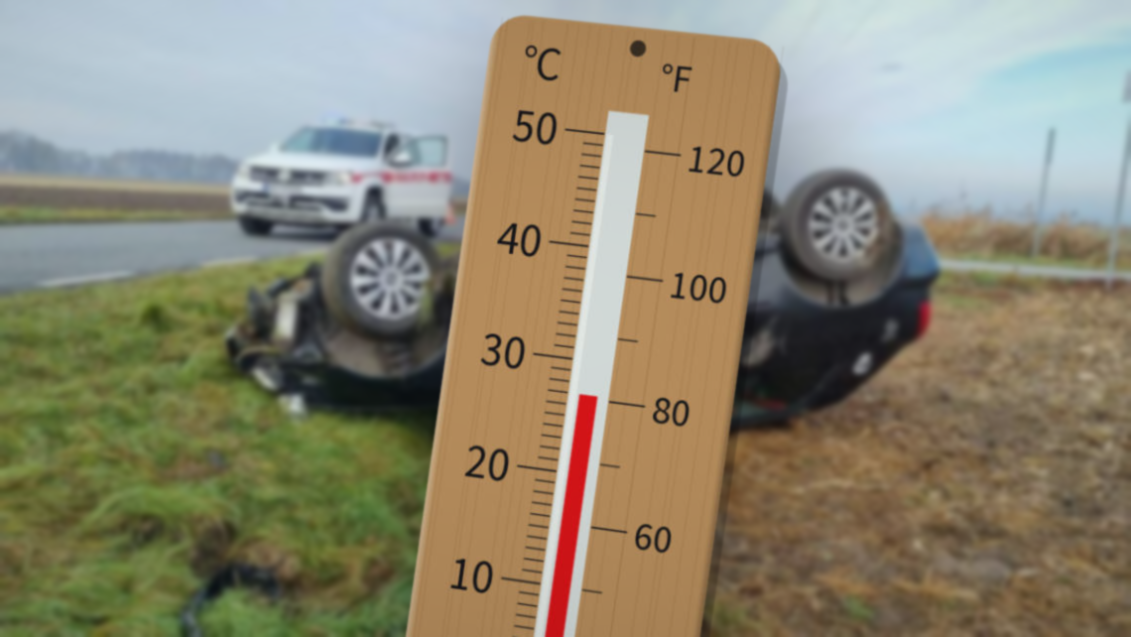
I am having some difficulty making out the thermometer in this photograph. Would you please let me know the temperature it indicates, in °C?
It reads 27 °C
